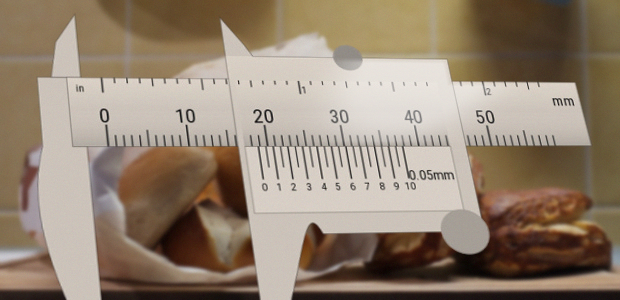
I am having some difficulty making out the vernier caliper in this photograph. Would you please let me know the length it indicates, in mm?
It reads 18.8 mm
